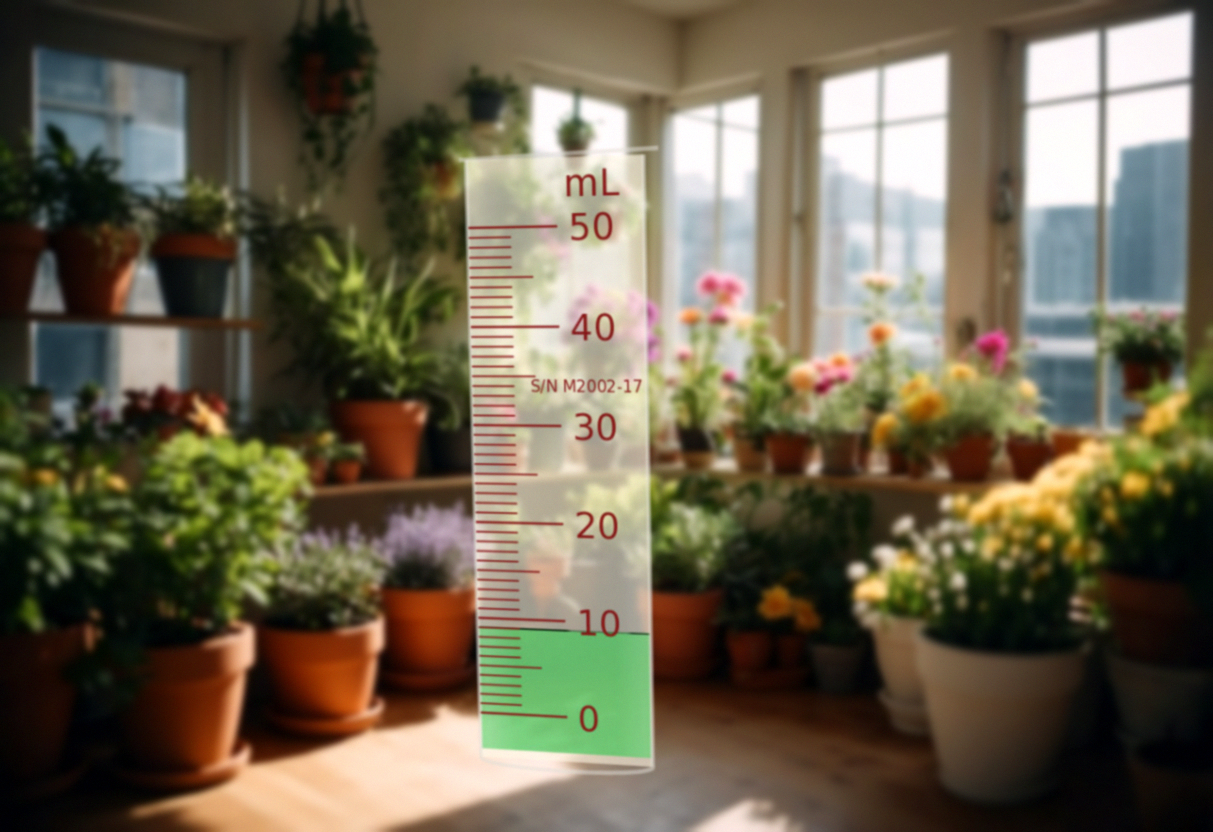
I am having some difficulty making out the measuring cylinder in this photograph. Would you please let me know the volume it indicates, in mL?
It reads 9 mL
